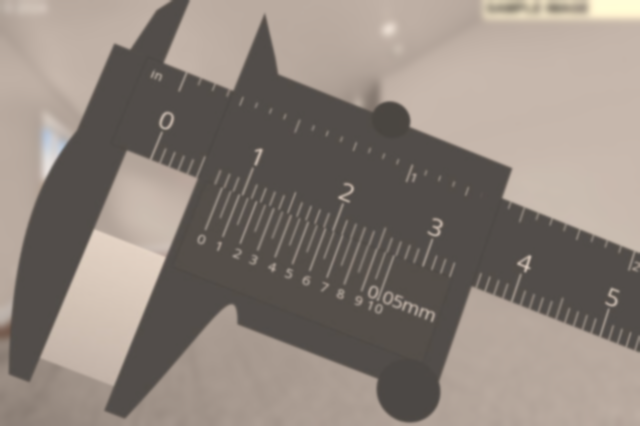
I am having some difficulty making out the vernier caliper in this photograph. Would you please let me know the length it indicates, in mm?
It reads 7.8 mm
